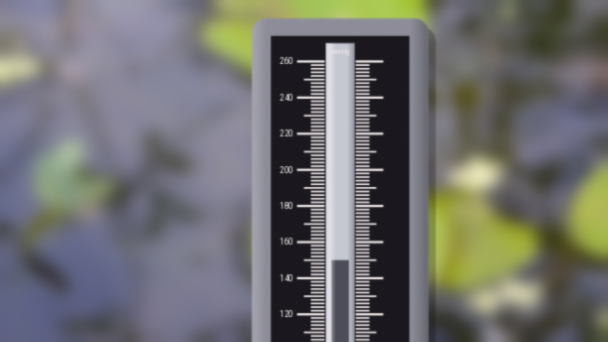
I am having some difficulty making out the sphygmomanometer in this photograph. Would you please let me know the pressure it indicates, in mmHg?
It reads 150 mmHg
